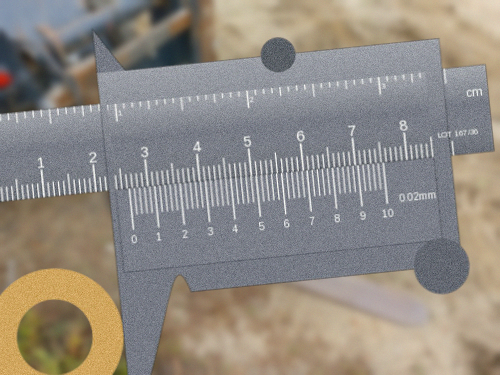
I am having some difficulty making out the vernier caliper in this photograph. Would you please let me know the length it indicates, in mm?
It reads 26.4 mm
